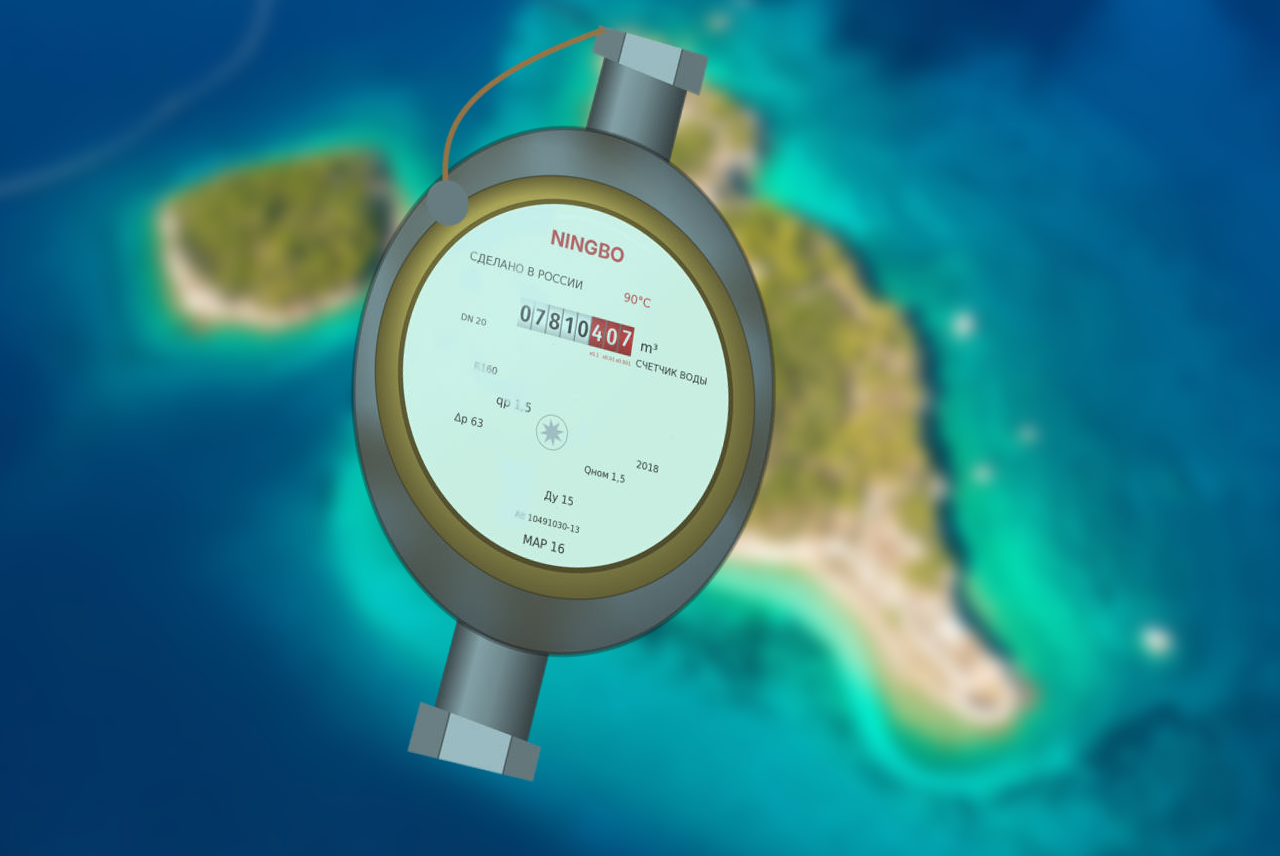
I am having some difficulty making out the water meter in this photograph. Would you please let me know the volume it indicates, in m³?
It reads 7810.407 m³
